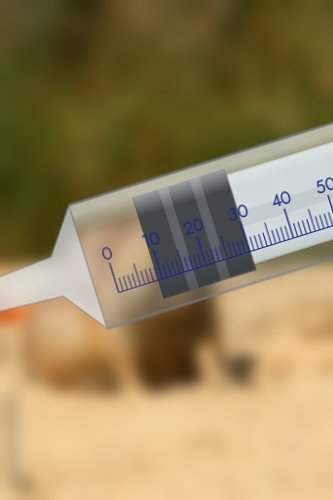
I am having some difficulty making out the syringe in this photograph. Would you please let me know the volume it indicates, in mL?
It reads 9 mL
